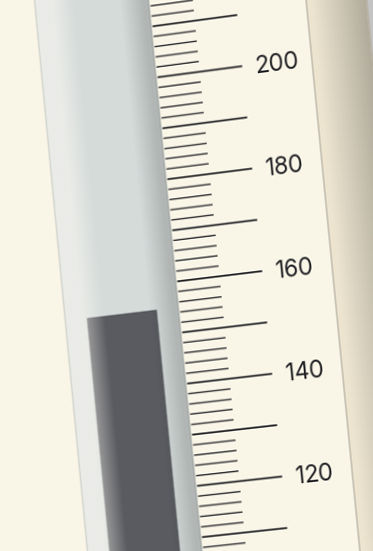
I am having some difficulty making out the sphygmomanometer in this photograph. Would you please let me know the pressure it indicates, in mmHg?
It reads 155 mmHg
